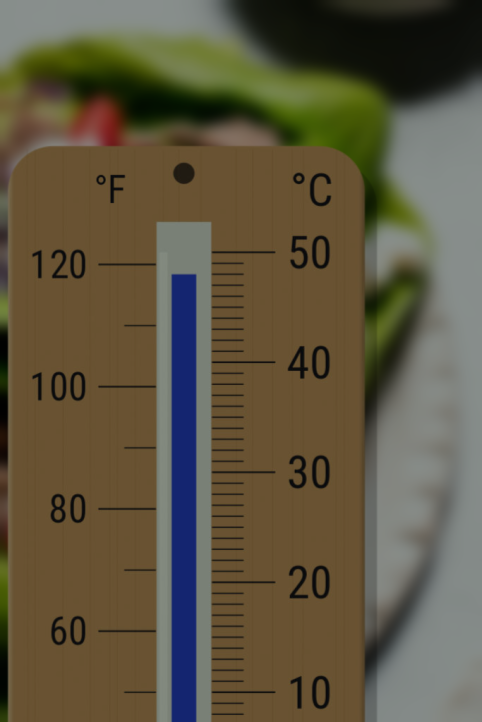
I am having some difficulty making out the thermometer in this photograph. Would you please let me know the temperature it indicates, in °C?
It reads 48 °C
